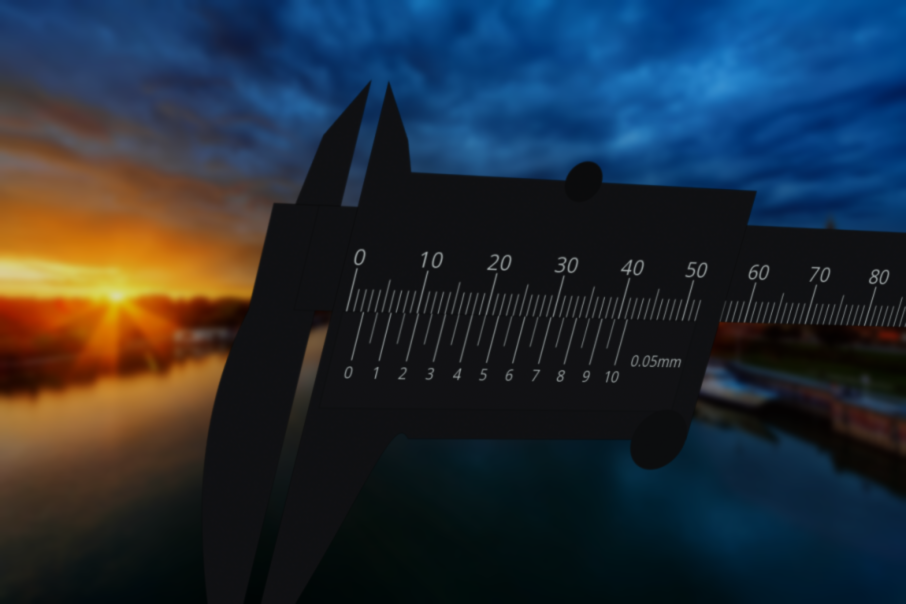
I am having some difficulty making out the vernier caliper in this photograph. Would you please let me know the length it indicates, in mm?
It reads 2.4 mm
